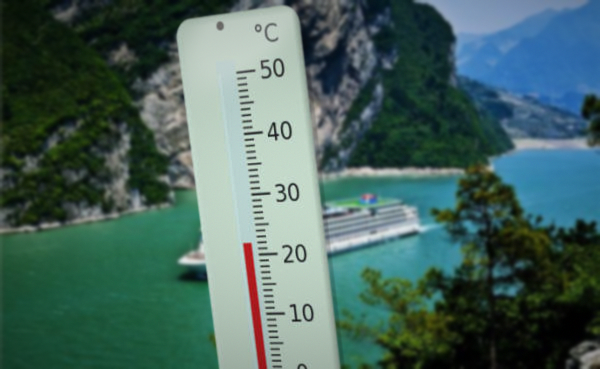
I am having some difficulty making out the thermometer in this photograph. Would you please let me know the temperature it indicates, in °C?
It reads 22 °C
